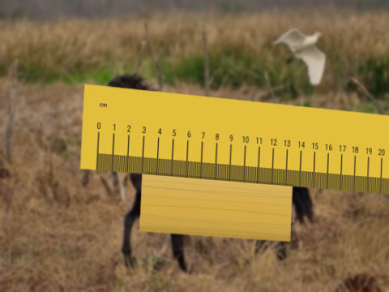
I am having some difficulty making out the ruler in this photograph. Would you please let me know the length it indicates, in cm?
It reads 10.5 cm
